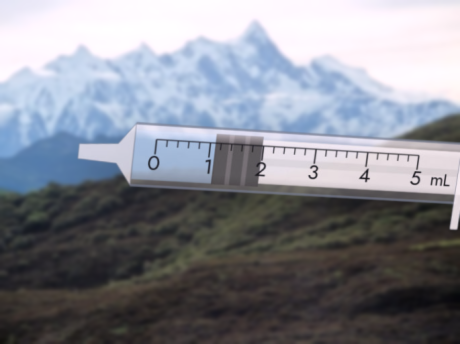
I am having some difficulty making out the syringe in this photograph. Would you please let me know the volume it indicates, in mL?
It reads 1.1 mL
